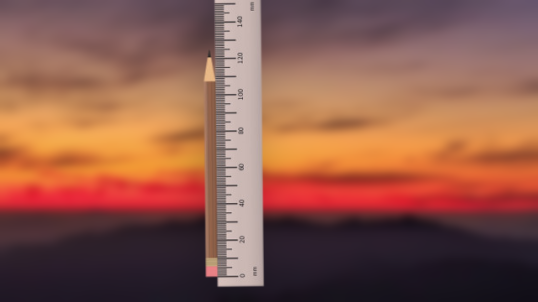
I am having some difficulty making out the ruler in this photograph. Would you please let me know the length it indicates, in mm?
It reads 125 mm
